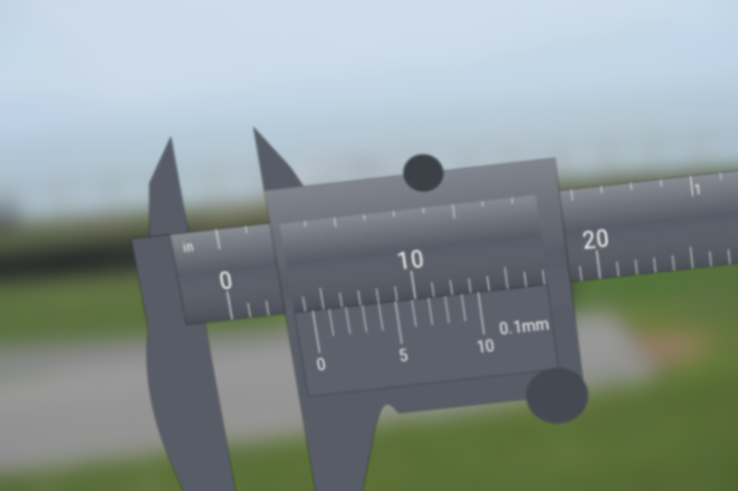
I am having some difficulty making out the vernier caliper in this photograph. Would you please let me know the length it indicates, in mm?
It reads 4.4 mm
